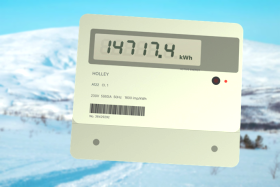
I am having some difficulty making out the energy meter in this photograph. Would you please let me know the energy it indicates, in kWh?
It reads 14717.4 kWh
